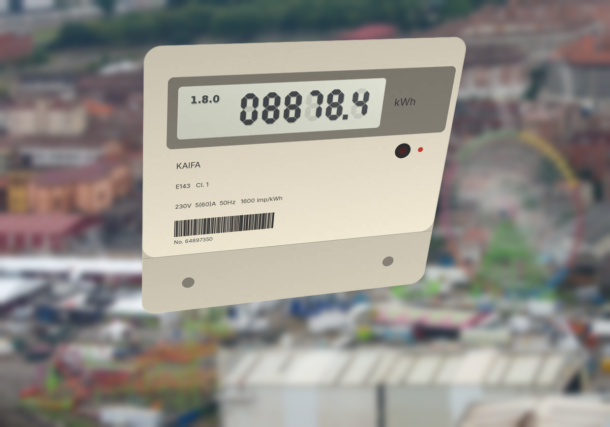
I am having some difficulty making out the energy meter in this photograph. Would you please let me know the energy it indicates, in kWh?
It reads 8878.4 kWh
